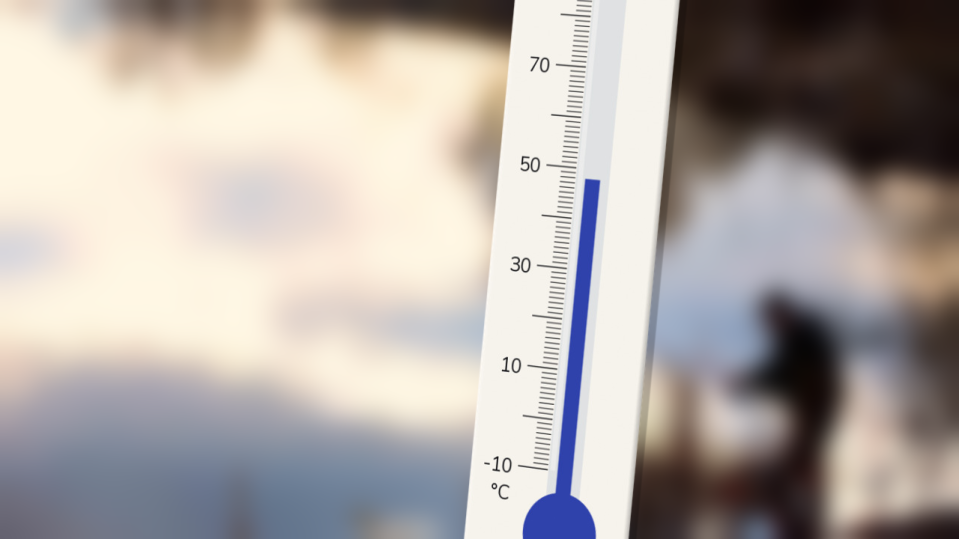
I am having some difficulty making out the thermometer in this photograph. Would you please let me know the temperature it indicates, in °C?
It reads 48 °C
